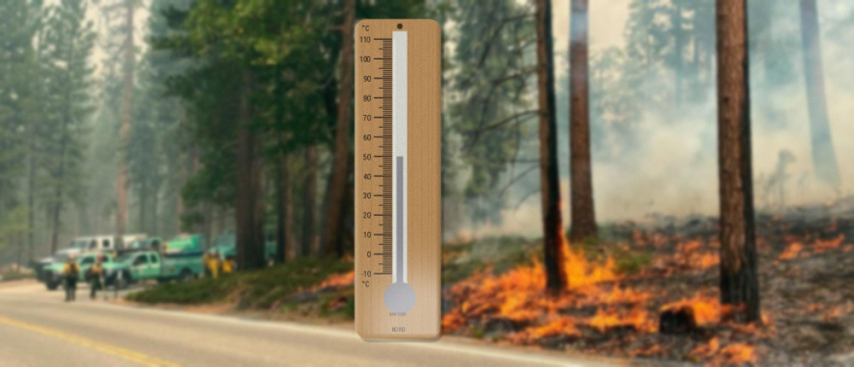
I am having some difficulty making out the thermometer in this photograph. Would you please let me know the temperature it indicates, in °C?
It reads 50 °C
